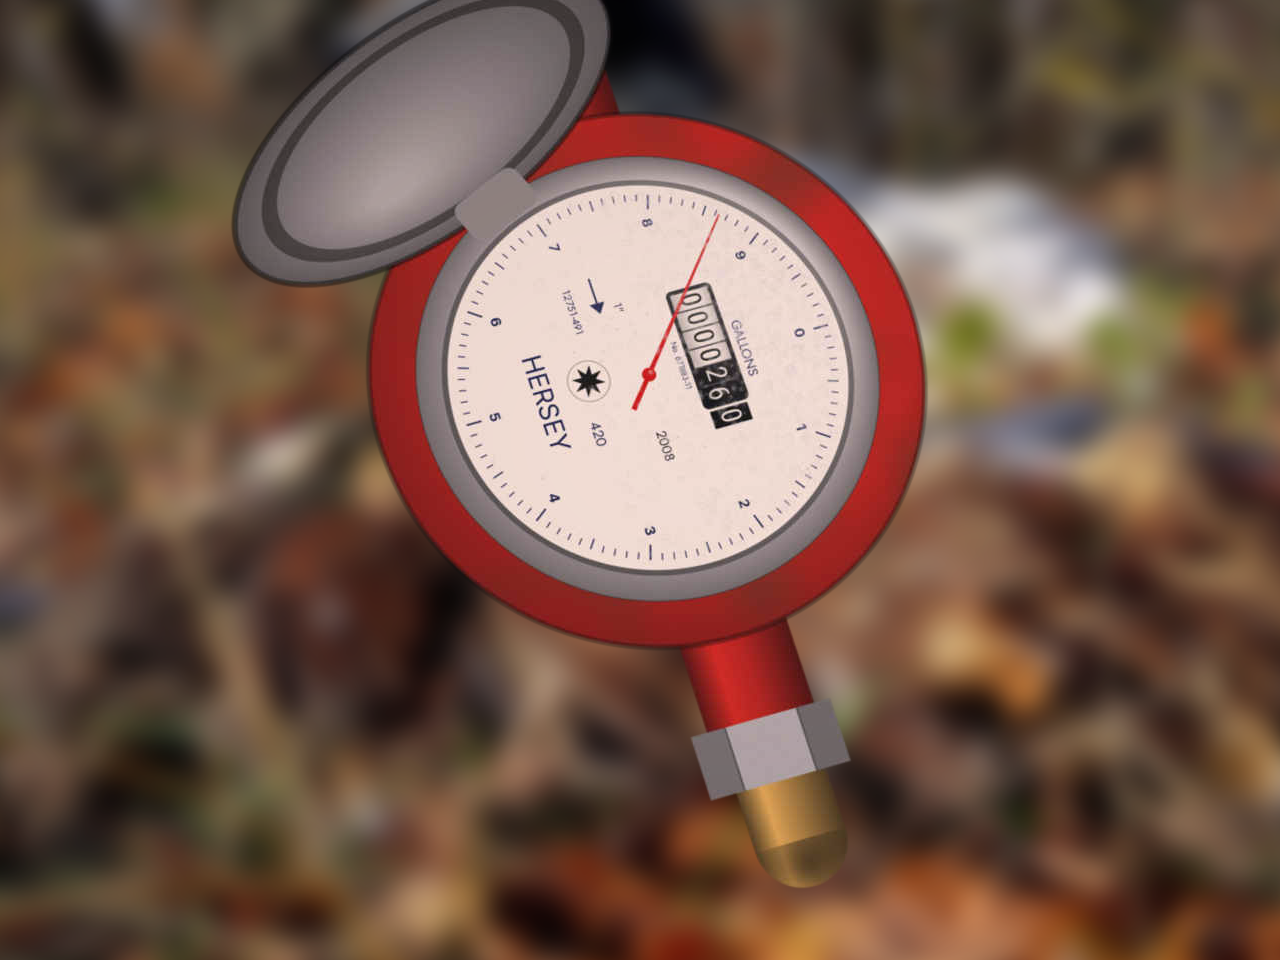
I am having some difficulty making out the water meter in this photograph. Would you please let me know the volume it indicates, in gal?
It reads 258.6 gal
